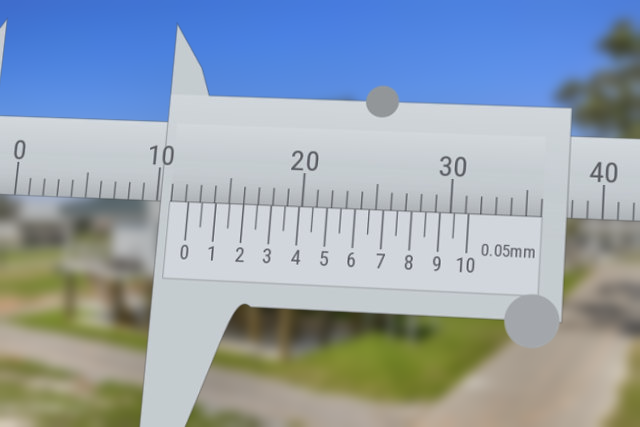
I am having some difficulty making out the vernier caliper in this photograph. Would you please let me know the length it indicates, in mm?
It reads 12.2 mm
